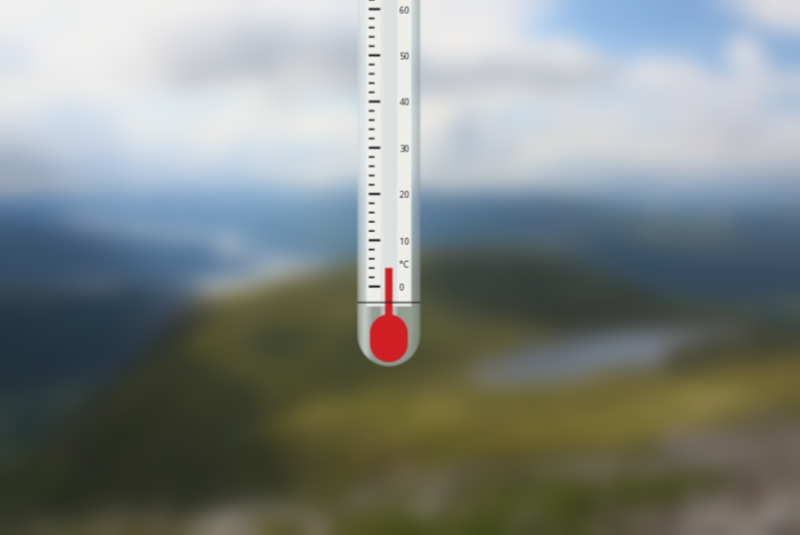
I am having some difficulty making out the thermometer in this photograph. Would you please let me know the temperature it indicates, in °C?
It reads 4 °C
